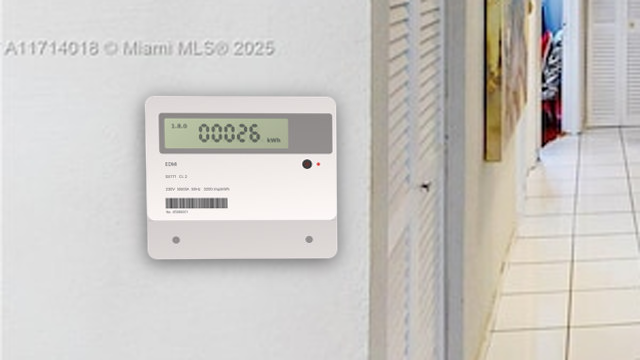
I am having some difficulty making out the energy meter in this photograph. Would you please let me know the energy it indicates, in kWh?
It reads 26 kWh
